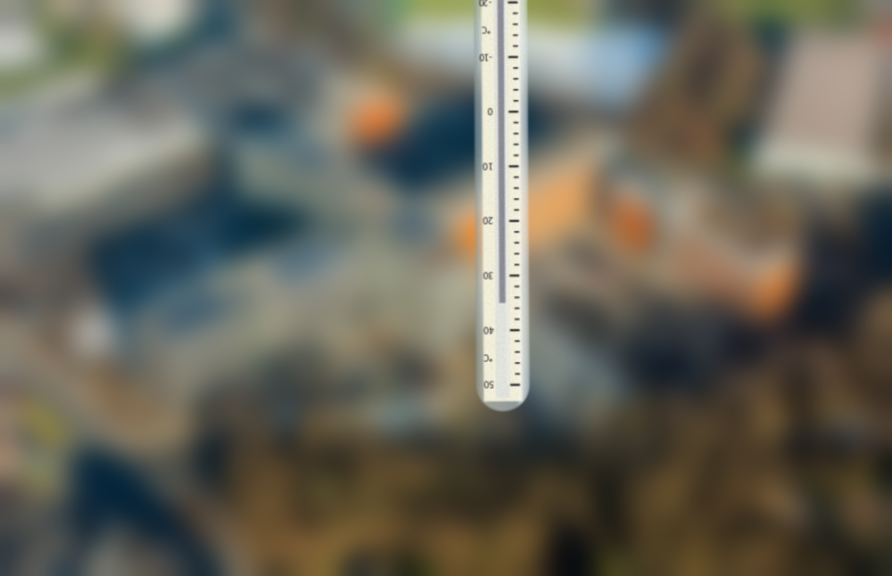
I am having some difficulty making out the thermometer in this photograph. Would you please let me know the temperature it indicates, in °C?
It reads 35 °C
